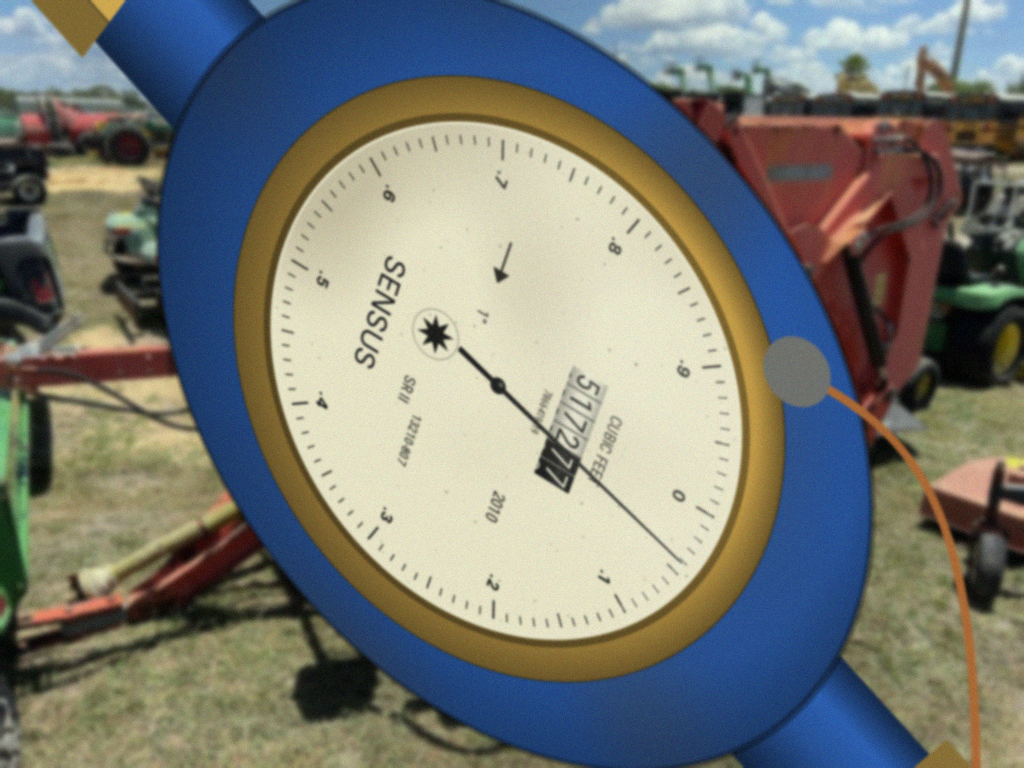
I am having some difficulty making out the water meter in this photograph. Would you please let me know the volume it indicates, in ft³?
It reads 517277.04 ft³
